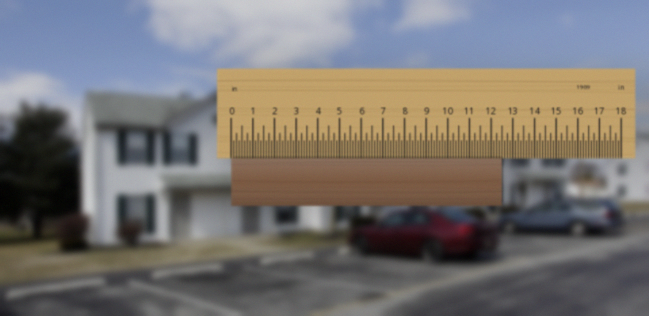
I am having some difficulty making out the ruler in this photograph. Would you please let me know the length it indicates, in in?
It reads 12.5 in
